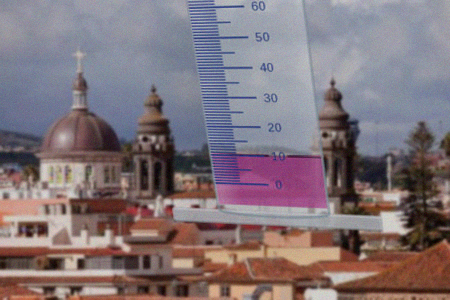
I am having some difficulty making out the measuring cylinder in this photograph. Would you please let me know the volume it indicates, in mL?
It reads 10 mL
